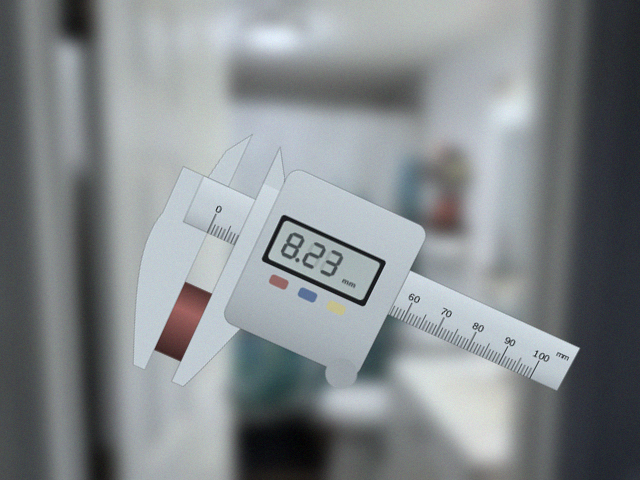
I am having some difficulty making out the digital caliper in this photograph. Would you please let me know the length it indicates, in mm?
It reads 8.23 mm
